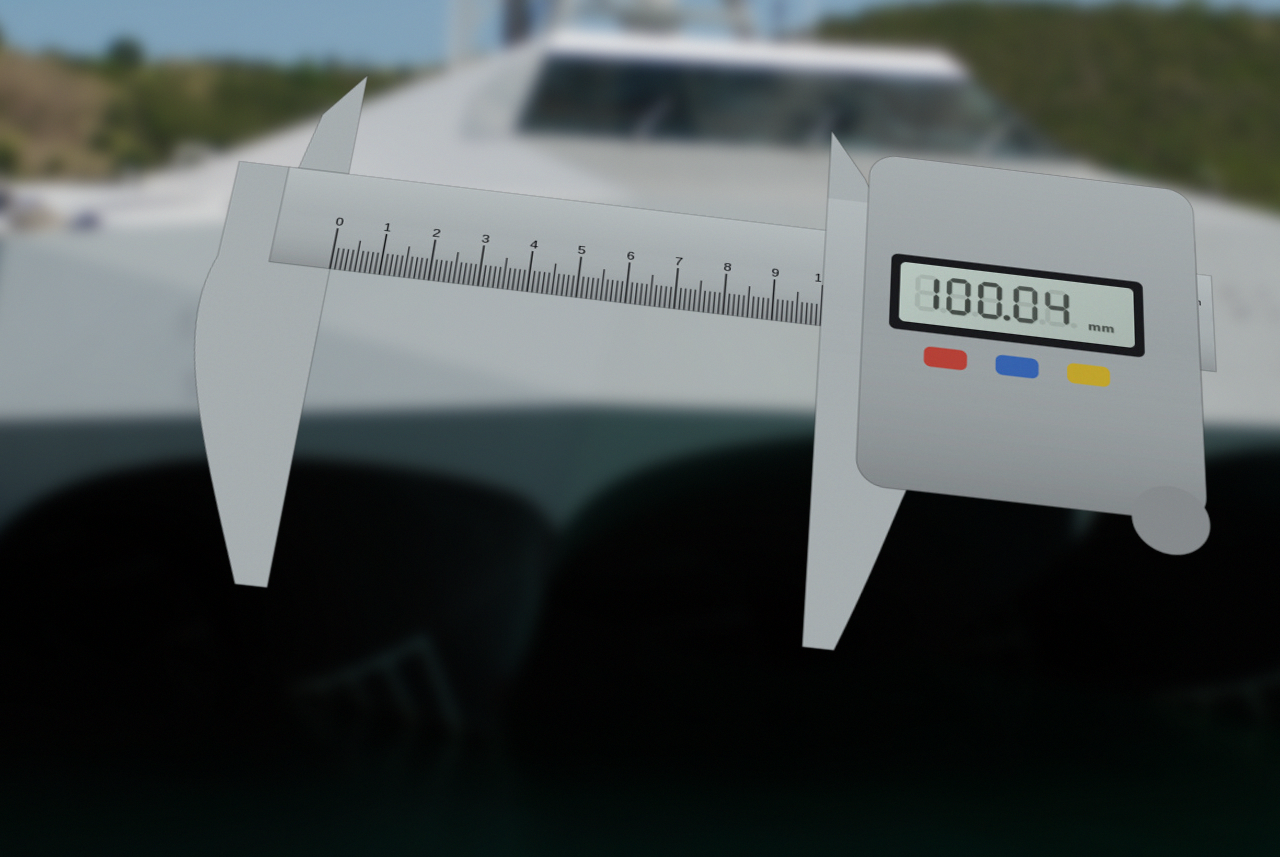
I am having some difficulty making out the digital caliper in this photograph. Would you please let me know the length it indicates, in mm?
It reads 100.04 mm
